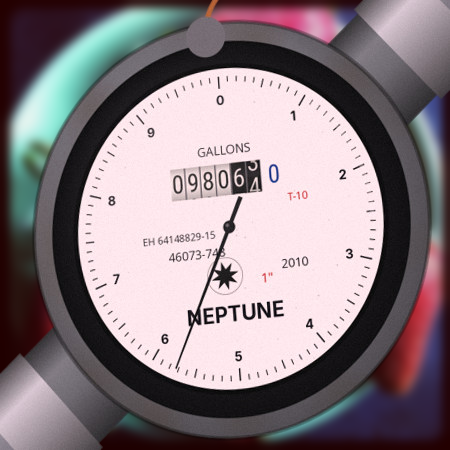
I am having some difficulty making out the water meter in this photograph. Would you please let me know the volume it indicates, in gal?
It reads 980635.7 gal
